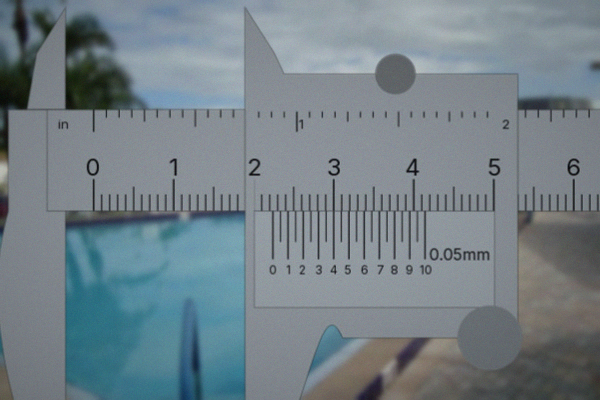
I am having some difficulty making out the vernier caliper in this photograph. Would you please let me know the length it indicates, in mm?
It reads 22.4 mm
